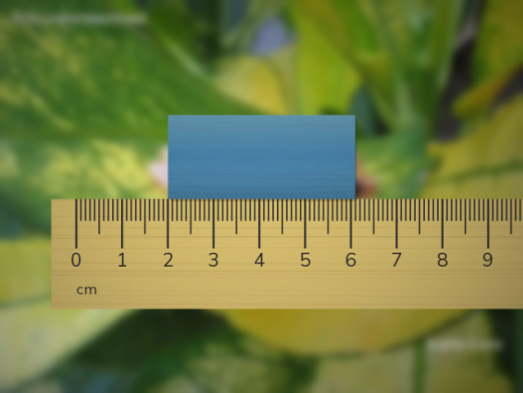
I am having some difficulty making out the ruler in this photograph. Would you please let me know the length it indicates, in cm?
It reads 4.1 cm
